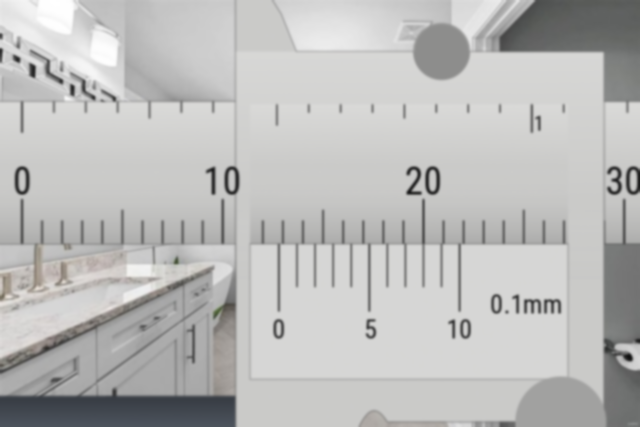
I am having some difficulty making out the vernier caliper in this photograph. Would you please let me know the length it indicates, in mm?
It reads 12.8 mm
